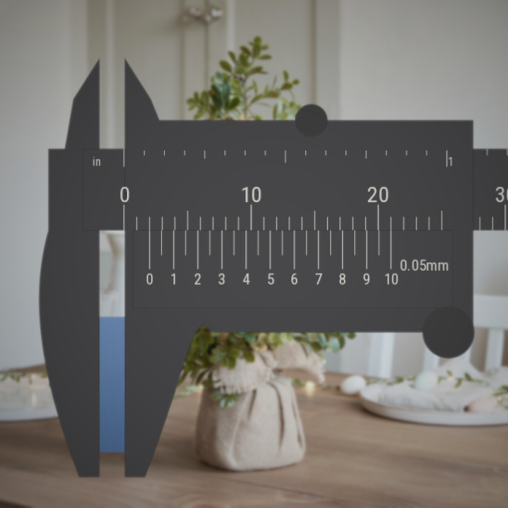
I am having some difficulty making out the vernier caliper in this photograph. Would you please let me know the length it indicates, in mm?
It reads 2.0 mm
